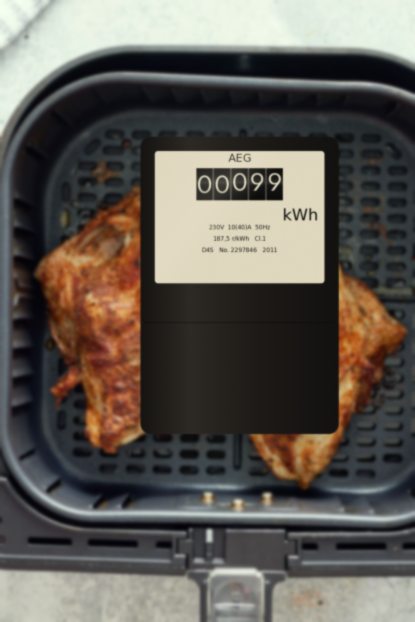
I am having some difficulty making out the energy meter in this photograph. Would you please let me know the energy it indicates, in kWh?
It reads 99 kWh
